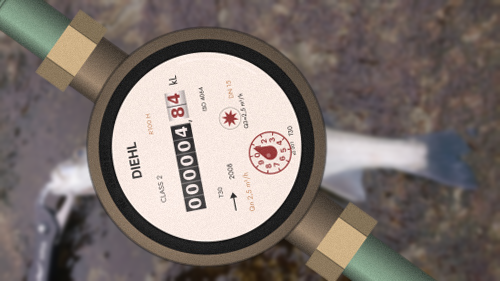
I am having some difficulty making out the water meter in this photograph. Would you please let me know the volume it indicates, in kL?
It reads 4.840 kL
